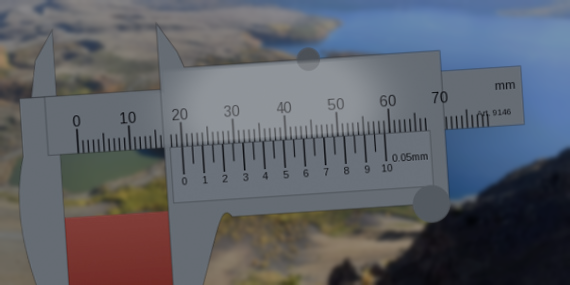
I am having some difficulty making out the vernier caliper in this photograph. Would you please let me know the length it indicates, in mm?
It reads 20.0 mm
